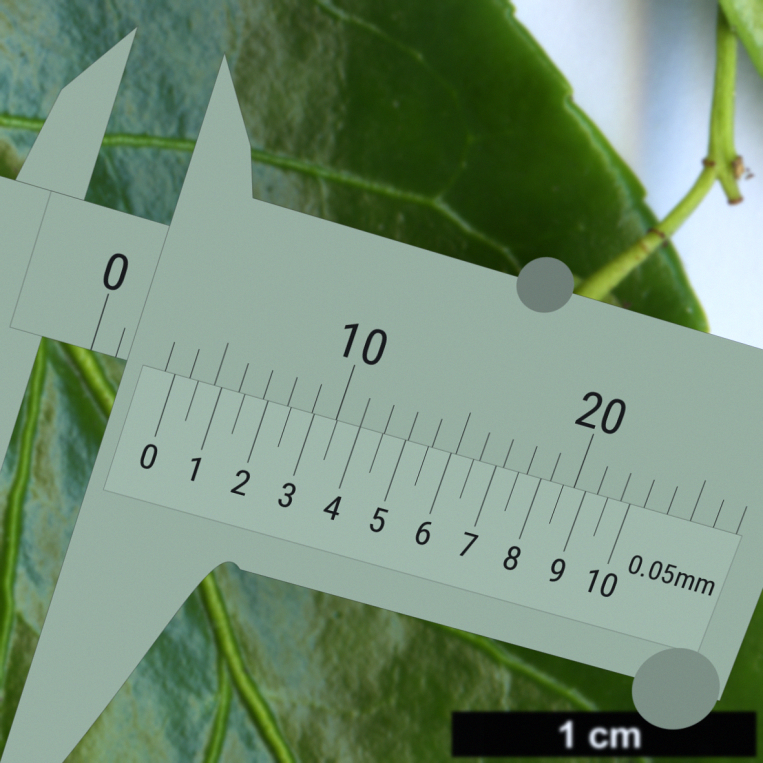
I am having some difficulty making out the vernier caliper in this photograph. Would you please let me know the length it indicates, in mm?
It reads 3.40 mm
